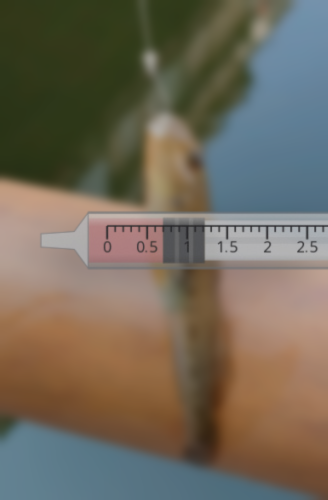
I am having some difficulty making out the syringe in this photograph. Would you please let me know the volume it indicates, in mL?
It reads 0.7 mL
